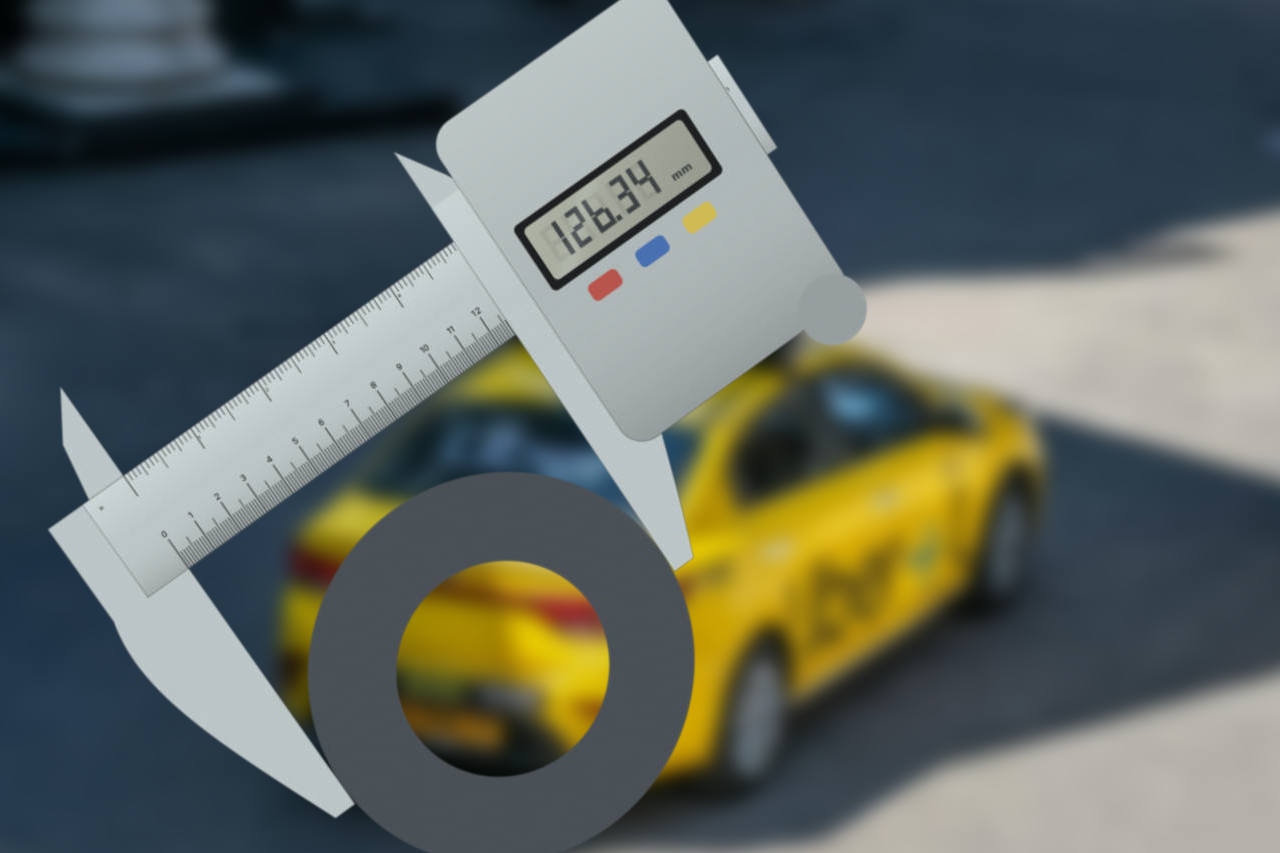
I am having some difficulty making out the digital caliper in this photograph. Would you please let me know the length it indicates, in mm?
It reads 126.34 mm
